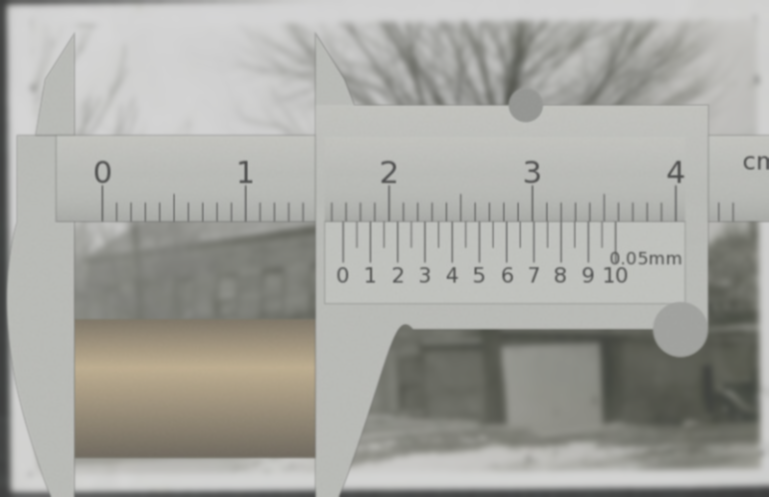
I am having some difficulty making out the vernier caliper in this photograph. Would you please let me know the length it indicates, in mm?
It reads 16.8 mm
